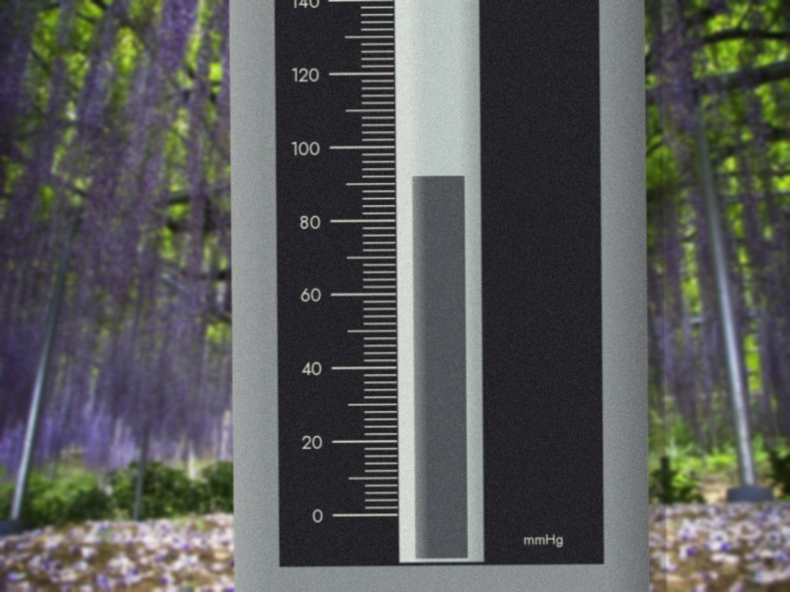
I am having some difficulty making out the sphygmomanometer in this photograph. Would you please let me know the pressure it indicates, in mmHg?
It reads 92 mmHg
